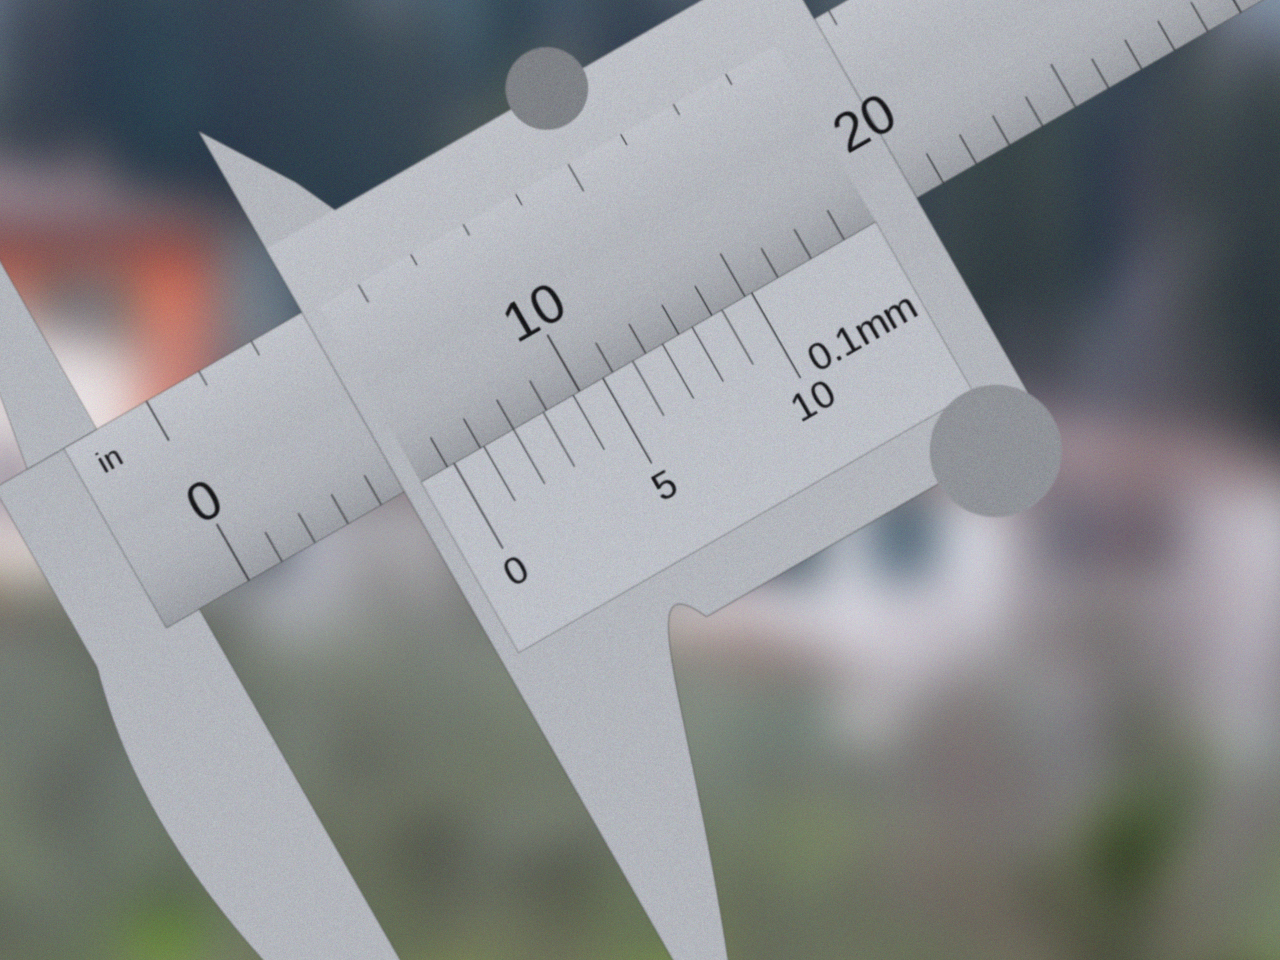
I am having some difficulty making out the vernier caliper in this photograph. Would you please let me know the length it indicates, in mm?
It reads 6.2 mm
